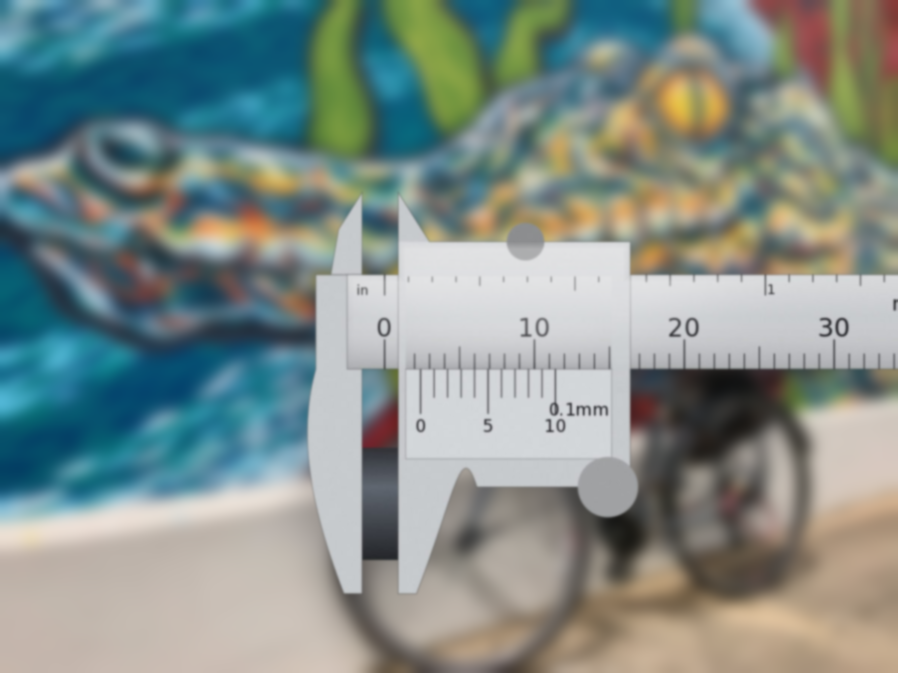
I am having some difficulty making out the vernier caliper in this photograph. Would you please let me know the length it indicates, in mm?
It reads 2.4 mm
